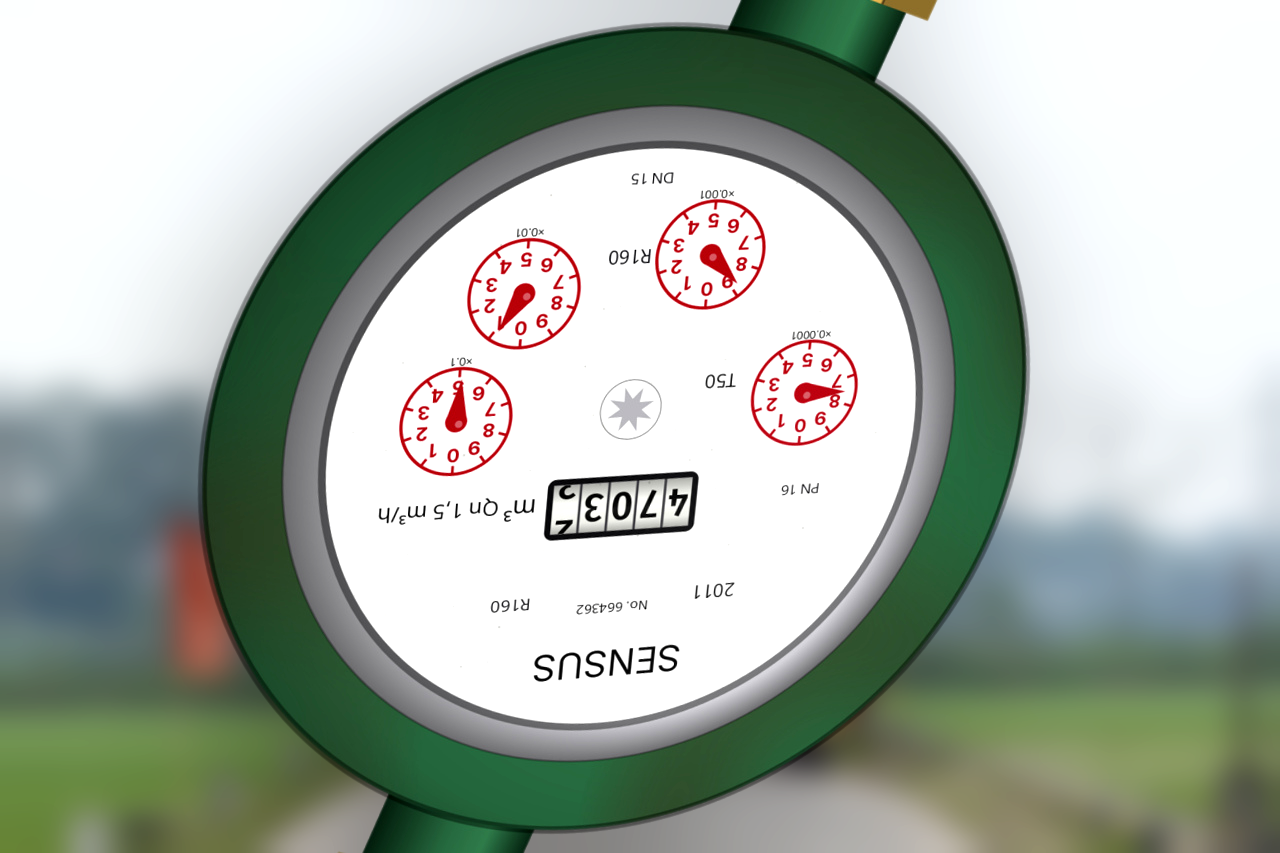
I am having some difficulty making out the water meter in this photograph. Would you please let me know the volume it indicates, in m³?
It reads 47032.5087 m³
